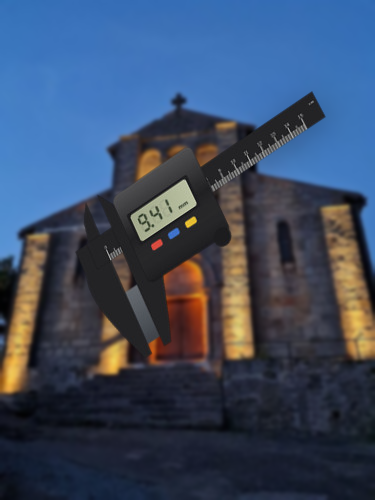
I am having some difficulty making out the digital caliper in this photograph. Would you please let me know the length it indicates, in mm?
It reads 9.41 mm
